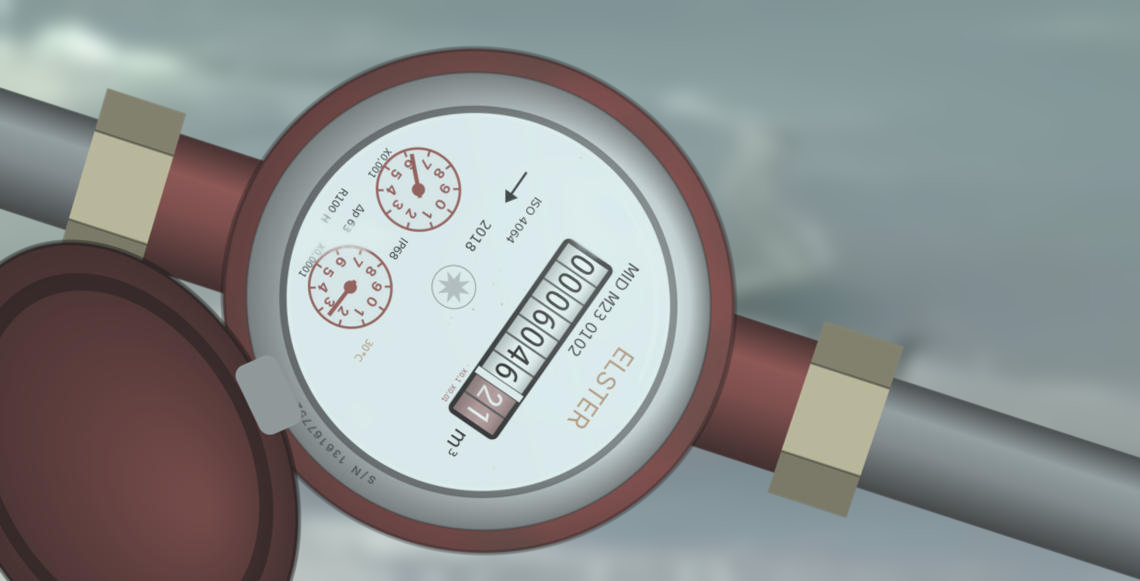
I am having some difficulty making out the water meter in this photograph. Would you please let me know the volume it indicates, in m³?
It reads 6046.2162 m³
